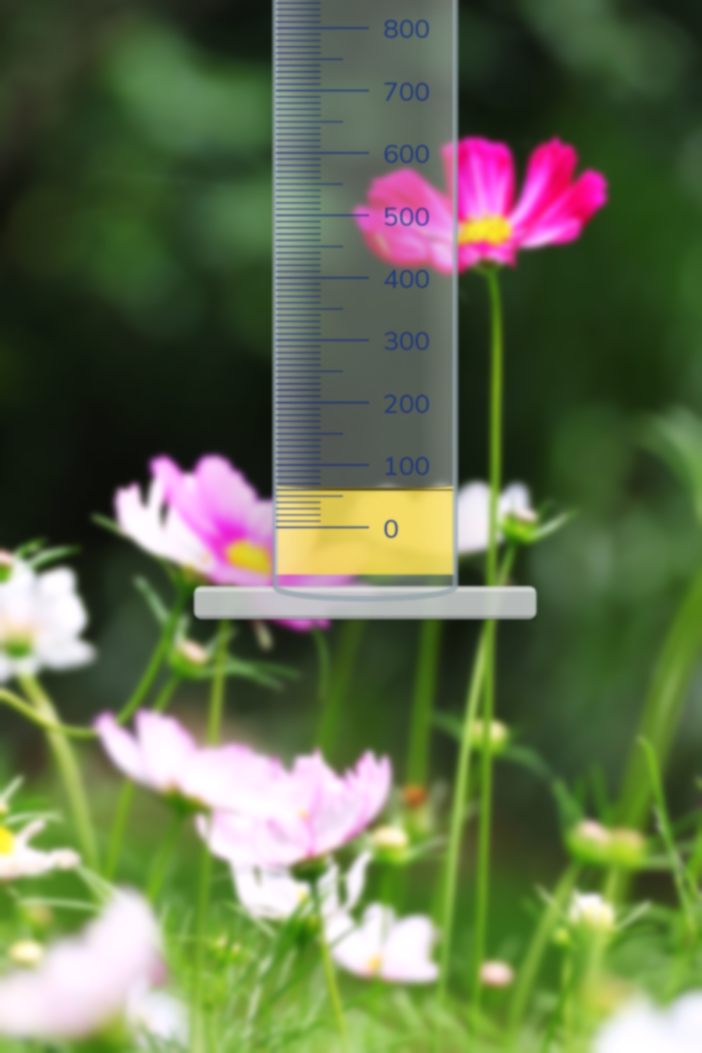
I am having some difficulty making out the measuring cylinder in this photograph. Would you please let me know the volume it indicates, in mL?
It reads 60 mL
